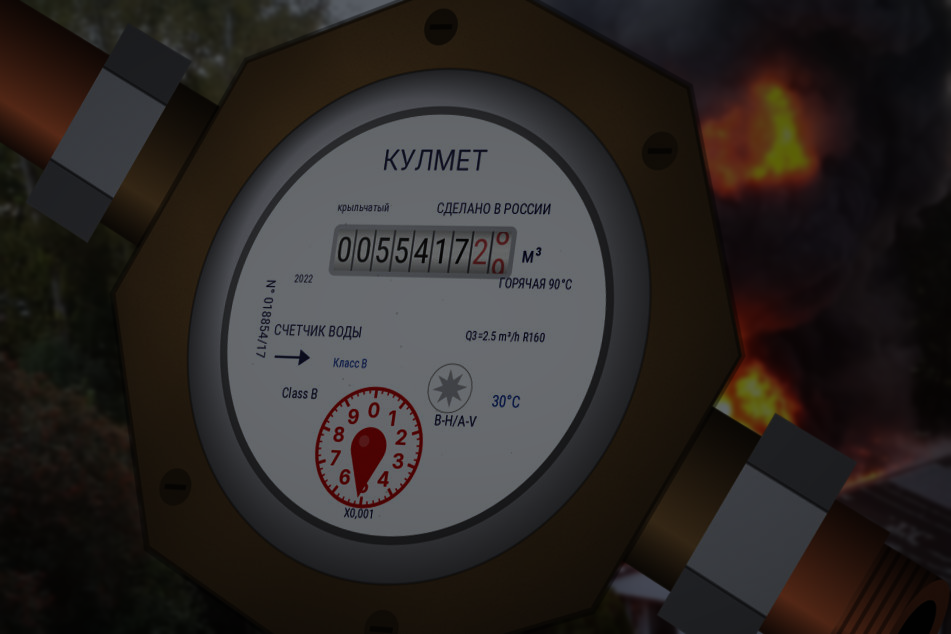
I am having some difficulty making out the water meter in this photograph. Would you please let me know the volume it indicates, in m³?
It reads 55417.285 m³
